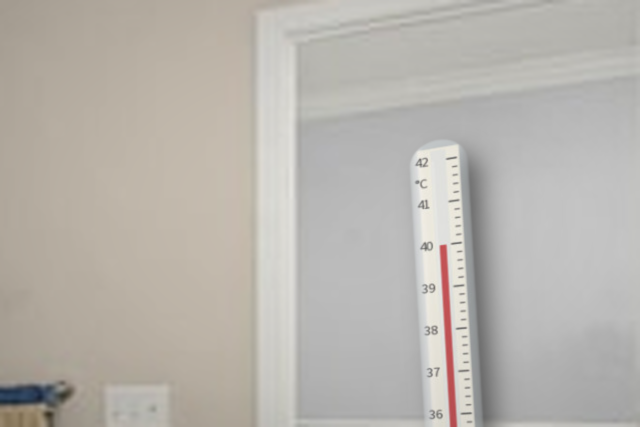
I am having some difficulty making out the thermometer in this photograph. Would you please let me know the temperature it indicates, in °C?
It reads 40 °C
